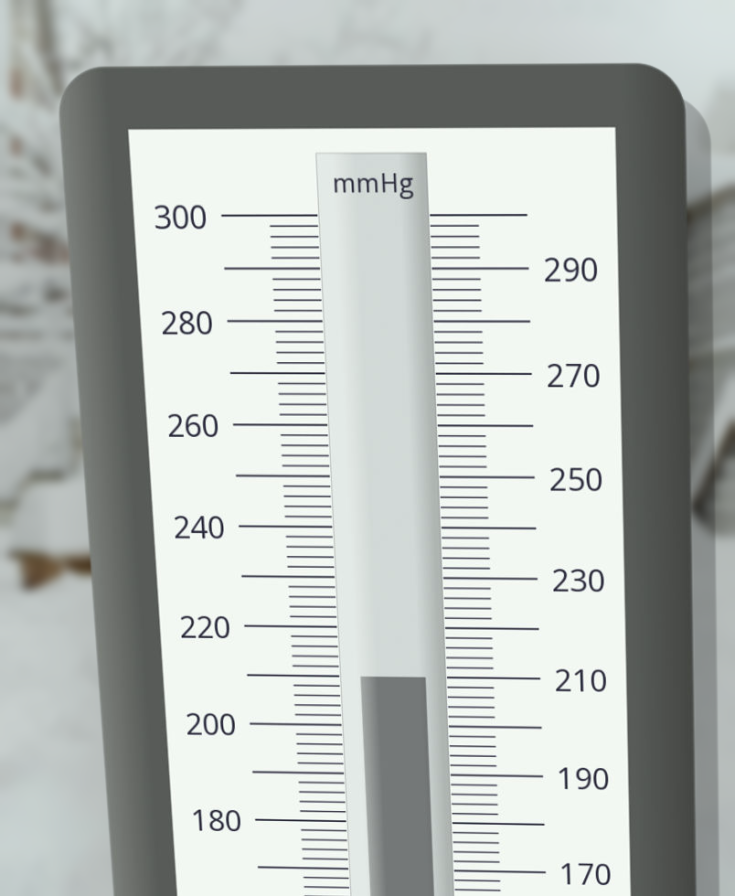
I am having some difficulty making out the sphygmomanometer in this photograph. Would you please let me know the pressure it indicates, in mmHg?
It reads 210 mmHg
